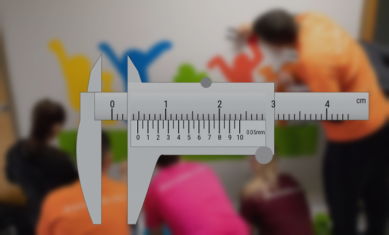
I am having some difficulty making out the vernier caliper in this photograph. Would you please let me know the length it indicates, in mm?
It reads 4.8 mm
